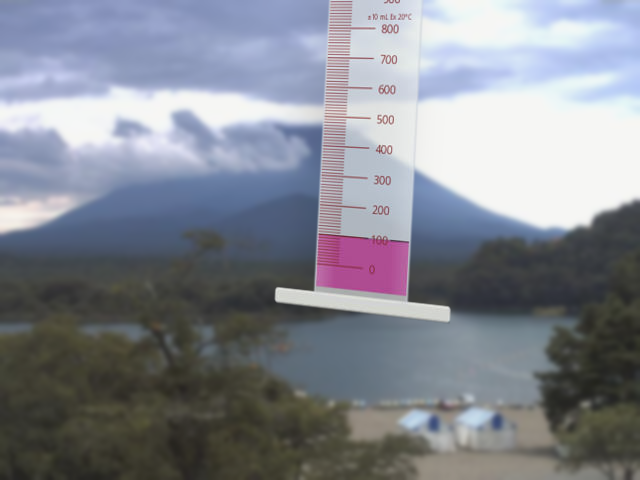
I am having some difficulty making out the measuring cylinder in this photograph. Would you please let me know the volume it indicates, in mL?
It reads 100 mL
